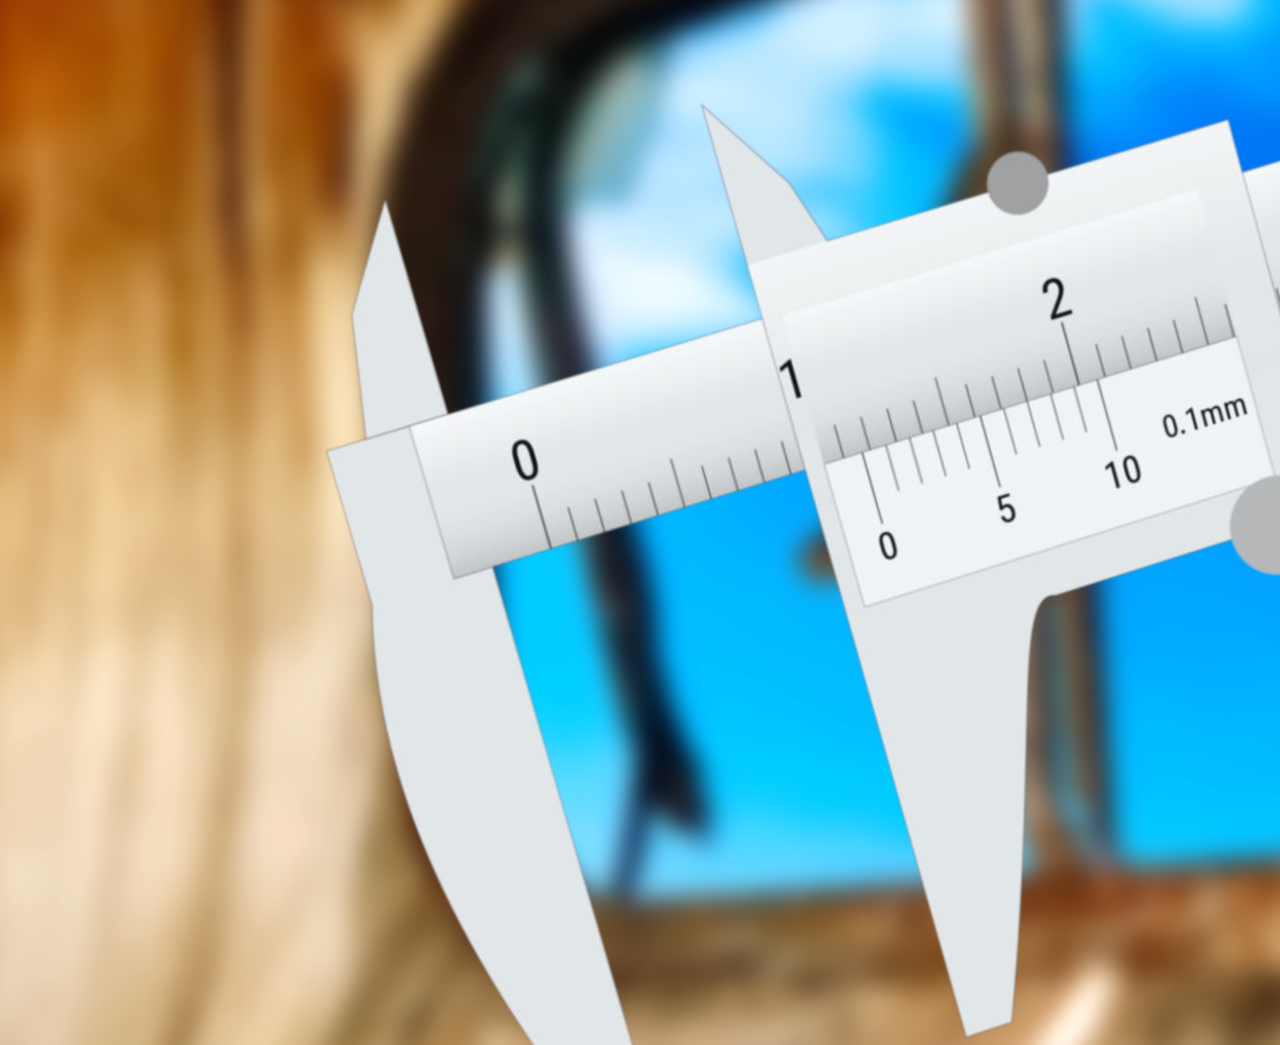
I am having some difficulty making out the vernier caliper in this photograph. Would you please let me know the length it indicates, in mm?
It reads 11.7 mm
